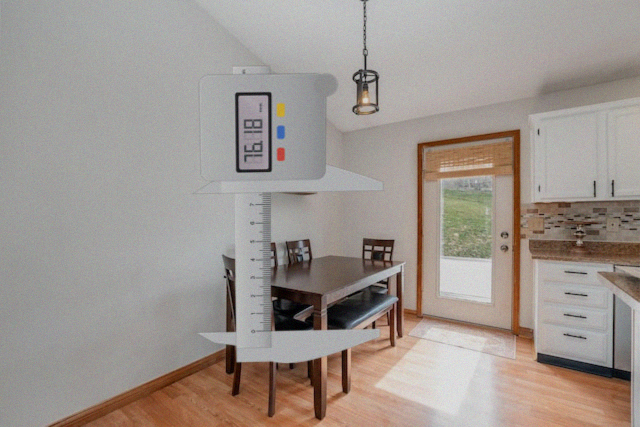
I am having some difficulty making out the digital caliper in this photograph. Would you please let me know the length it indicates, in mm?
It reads 76.18 mm
